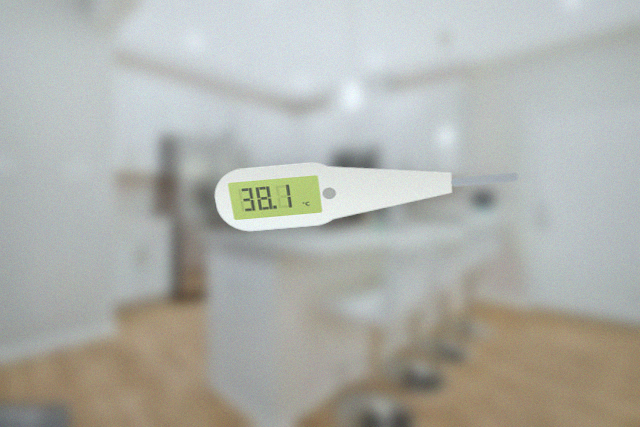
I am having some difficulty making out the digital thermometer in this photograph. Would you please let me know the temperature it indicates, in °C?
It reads 38.1 °C
